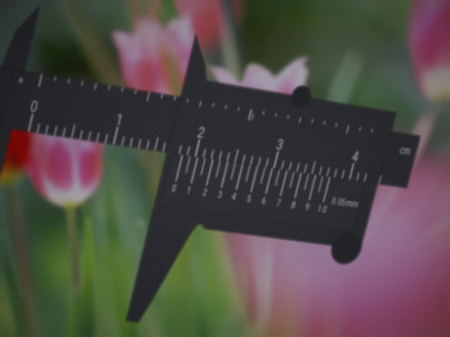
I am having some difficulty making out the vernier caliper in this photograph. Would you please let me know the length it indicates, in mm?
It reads 18.4 mm
